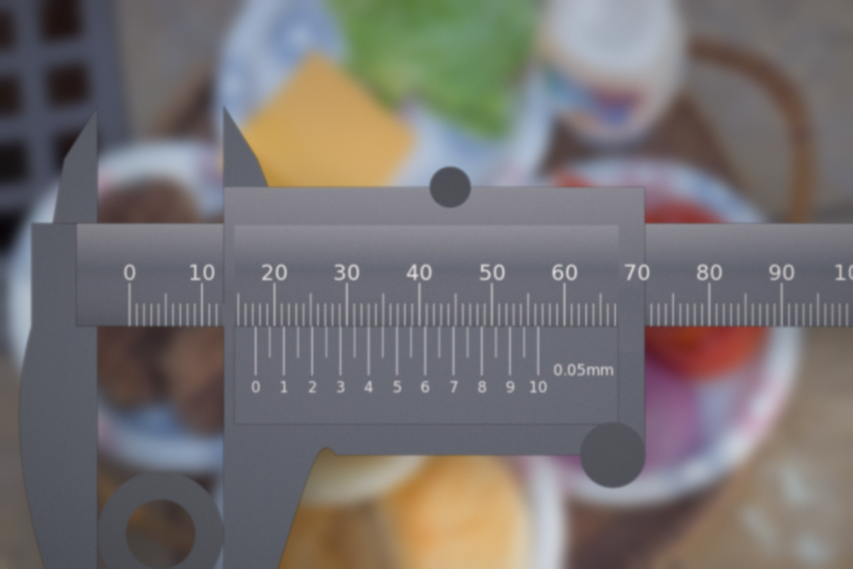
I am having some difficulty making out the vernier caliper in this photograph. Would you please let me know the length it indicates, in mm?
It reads 17.4 mm
